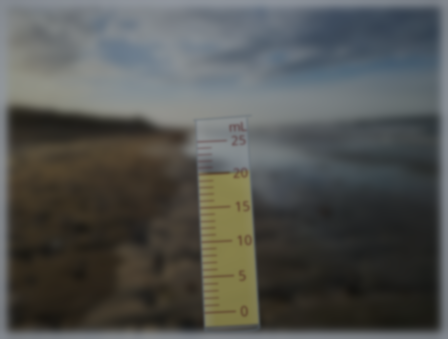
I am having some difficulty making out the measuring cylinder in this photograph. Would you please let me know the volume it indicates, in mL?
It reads 20 mL
